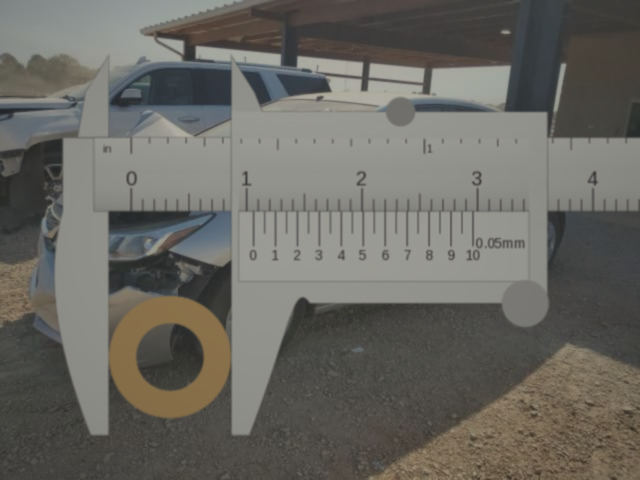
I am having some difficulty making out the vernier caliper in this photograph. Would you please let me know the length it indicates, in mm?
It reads 10.6 mm
